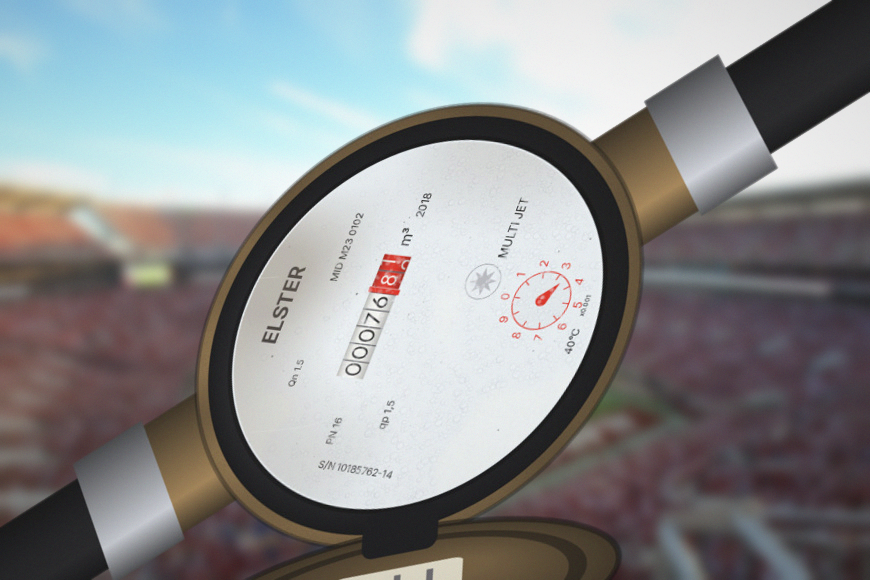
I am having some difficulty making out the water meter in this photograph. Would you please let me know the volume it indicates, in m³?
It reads 76.813 m³
